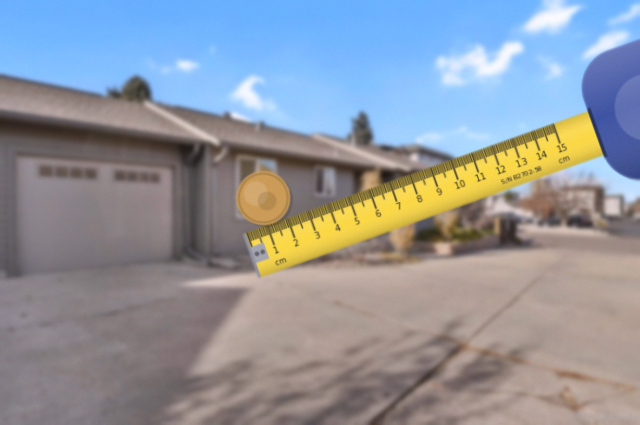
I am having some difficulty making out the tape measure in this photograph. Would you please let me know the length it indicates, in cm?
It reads 2.5 cm
